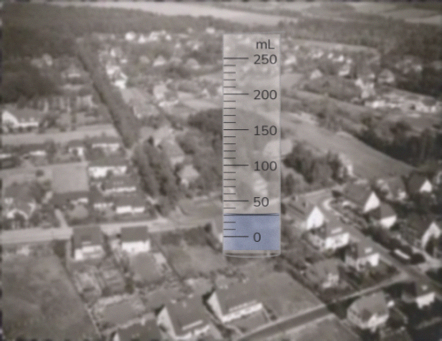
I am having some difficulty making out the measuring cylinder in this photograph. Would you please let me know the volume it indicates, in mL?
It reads 30 mL
